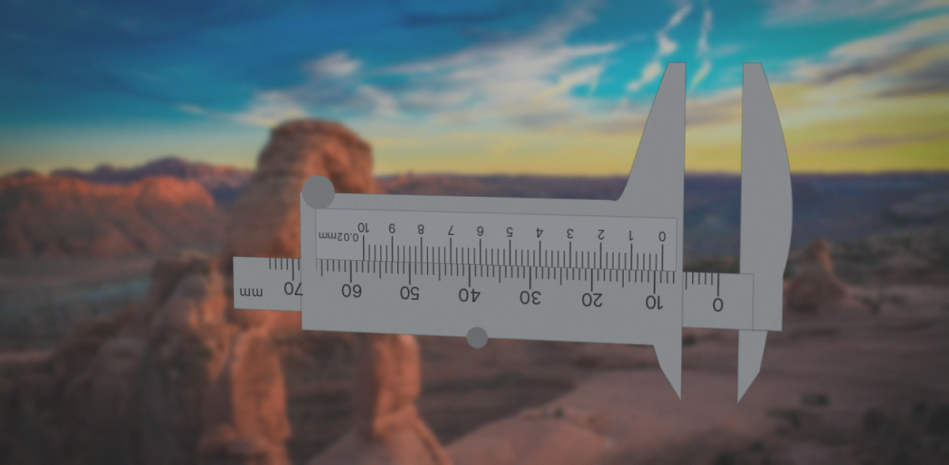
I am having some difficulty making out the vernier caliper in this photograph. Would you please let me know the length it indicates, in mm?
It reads 8.8 mm
